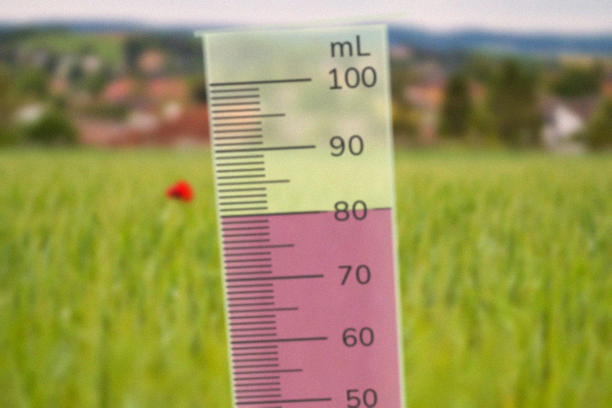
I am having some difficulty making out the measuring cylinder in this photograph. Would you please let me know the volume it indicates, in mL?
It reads 80 mL
